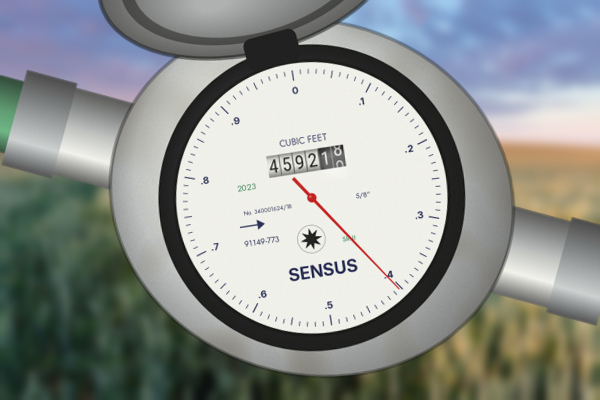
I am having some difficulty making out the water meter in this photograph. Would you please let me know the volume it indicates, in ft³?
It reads 459218.40 ft³
